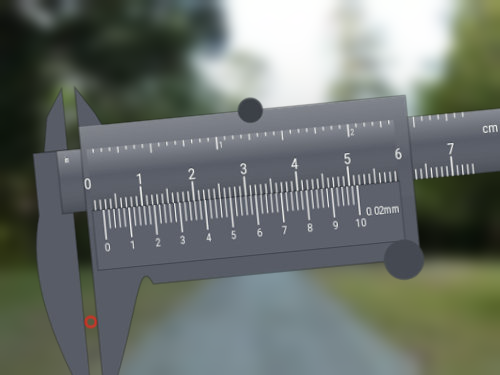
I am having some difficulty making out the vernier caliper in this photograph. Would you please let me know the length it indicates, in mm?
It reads 2.5 mm
